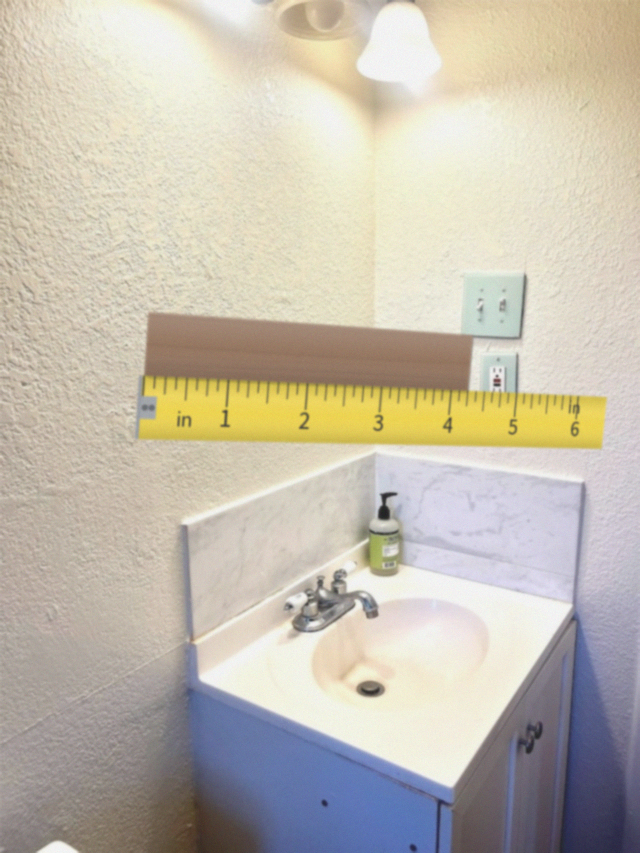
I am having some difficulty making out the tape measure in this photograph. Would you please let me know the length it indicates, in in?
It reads 4.25 in
